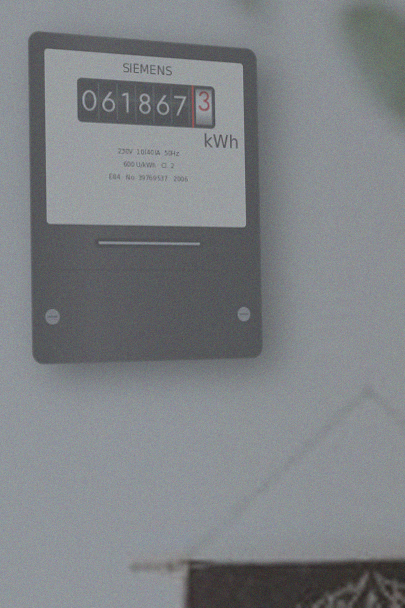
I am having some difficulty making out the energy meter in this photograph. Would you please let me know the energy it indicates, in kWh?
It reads 61867.3 kWh
